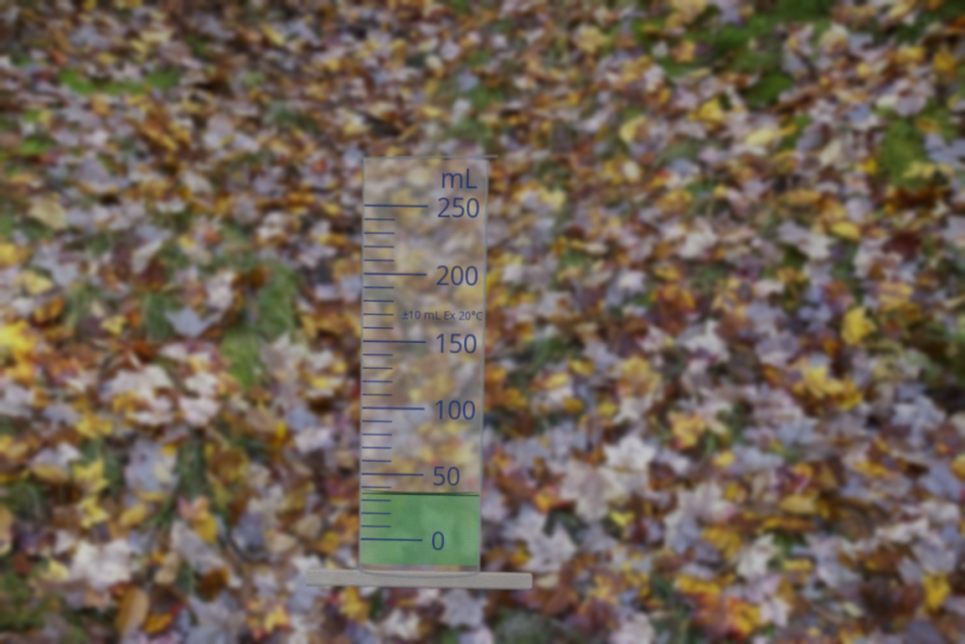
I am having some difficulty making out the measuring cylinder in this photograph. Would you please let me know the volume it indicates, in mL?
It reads 35 mL
